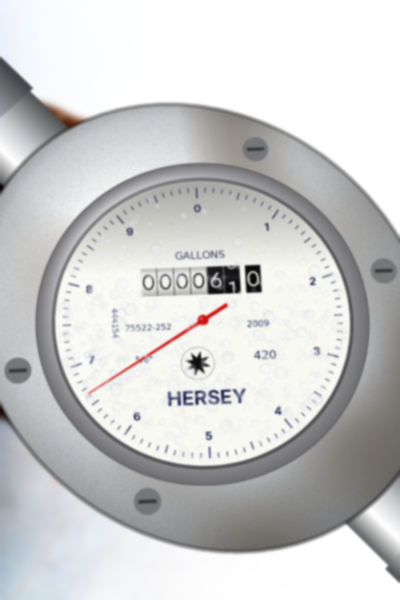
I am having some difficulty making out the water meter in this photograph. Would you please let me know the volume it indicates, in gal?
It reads 606.6 gal
